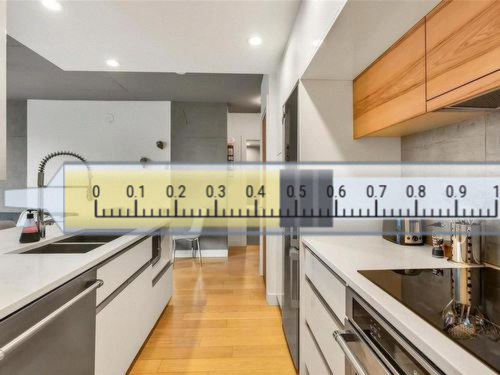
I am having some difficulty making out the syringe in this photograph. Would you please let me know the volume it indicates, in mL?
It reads 0.46 mL
